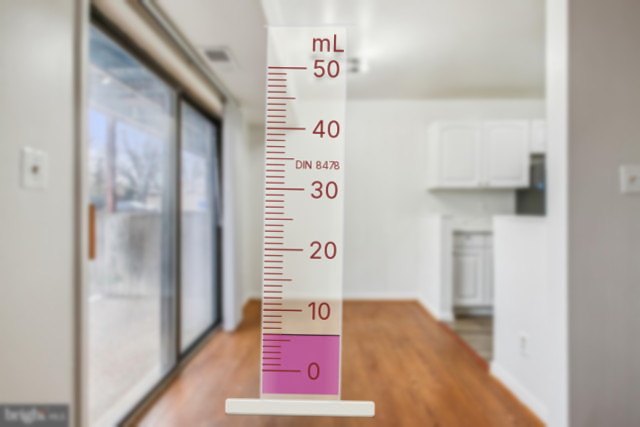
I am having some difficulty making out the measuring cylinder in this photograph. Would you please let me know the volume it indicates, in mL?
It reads 6 mL
